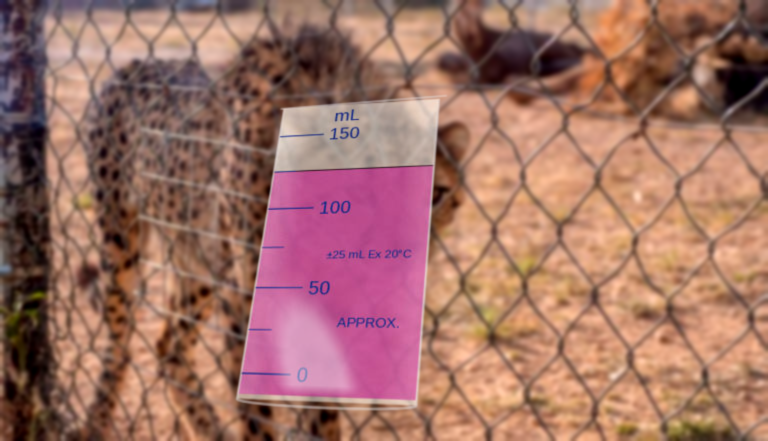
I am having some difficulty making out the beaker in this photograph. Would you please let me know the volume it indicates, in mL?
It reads 125 mL
